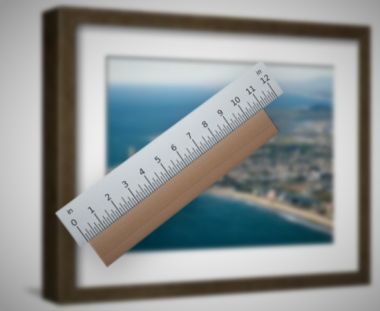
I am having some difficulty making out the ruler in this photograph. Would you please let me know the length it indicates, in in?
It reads 11 in
